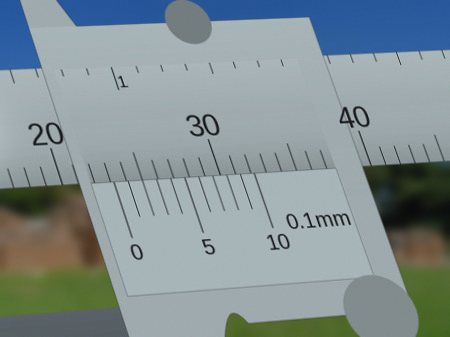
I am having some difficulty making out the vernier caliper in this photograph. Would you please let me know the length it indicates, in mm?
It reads 23.2 mm
